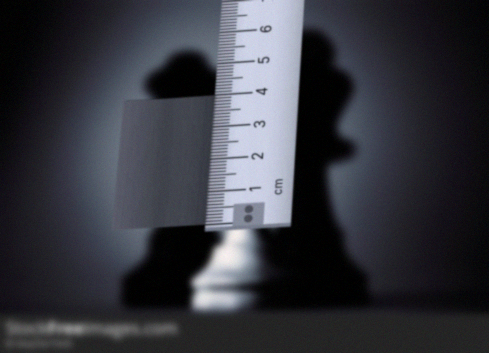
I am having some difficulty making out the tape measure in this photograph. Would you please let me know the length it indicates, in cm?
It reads 4 cm
